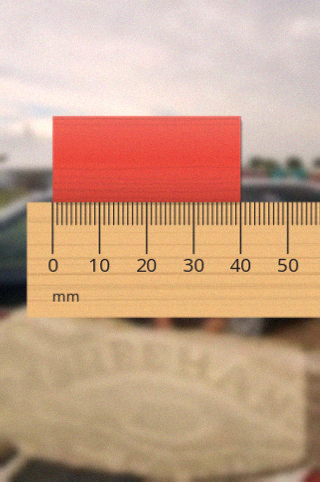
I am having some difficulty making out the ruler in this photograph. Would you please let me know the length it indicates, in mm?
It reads 40 mm
